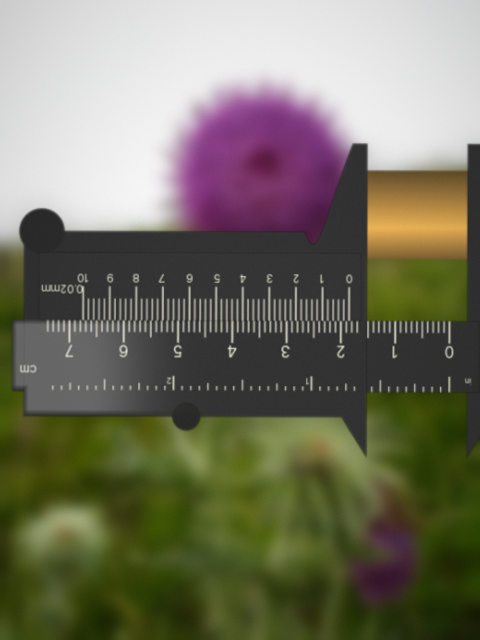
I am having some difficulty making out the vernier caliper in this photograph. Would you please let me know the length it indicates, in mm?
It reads 18.5 mm
